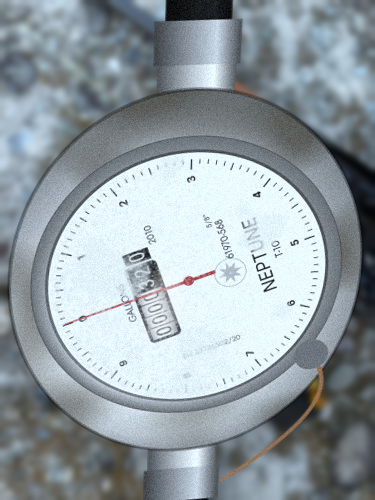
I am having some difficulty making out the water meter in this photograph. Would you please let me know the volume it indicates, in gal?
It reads 320.0 gal
